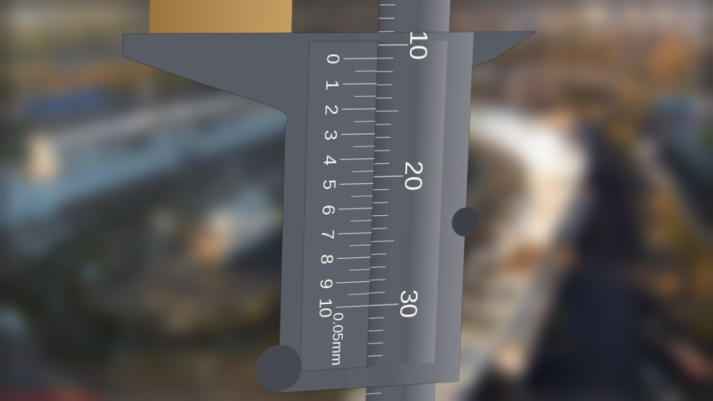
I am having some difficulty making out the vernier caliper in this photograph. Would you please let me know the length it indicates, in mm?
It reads 11.0 mm
